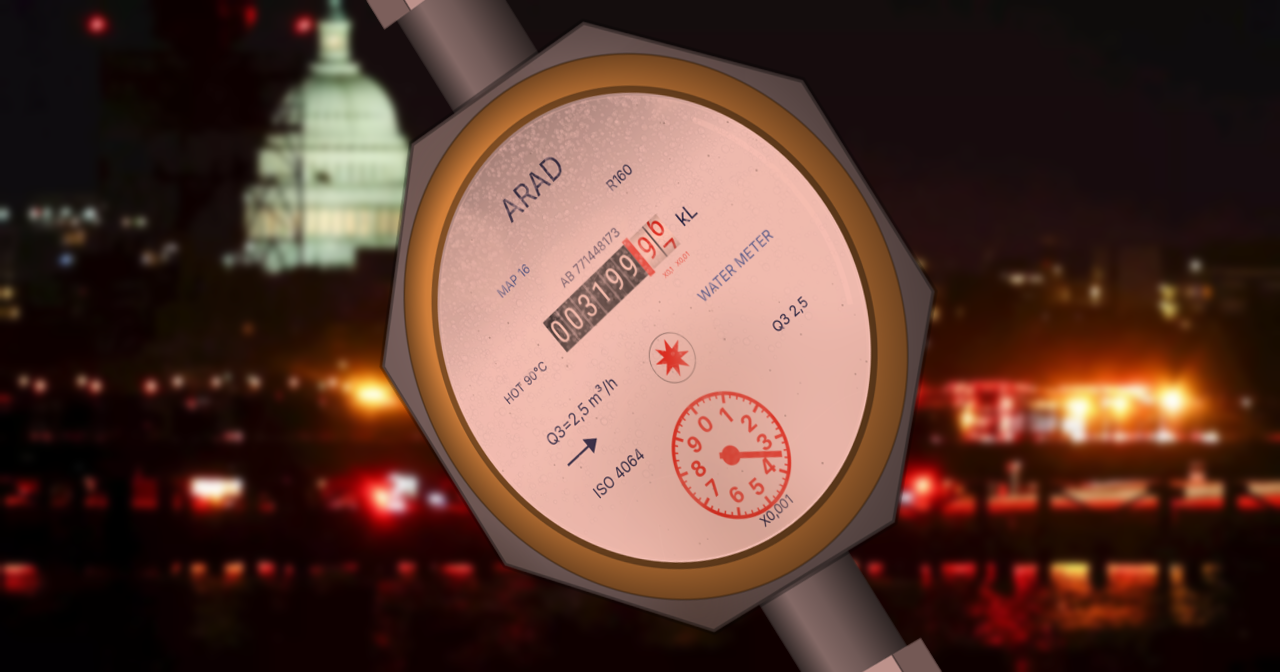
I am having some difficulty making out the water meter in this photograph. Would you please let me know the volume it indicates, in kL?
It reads 3199.963 kL
